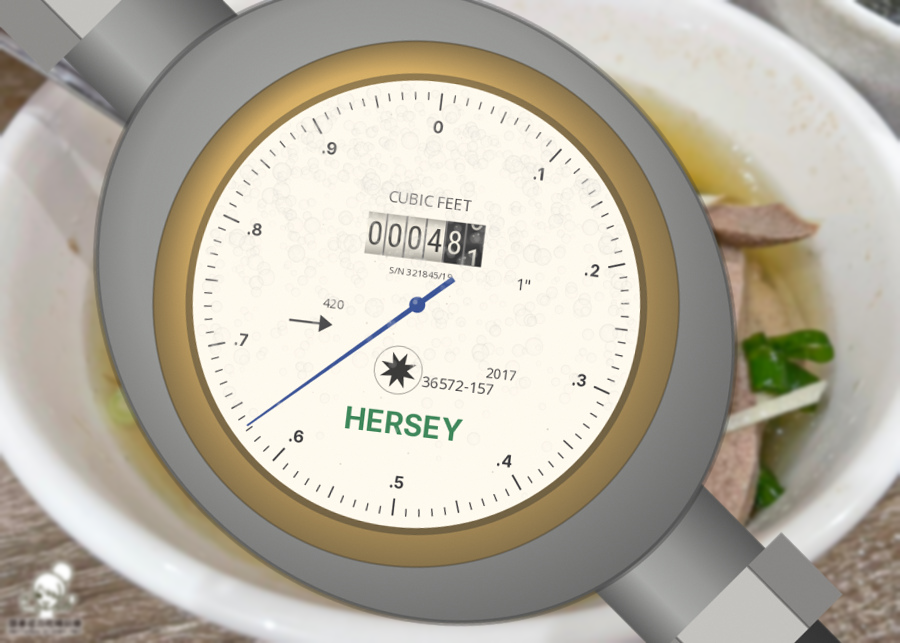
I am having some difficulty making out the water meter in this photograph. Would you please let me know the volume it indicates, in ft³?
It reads 480.63 ft³
